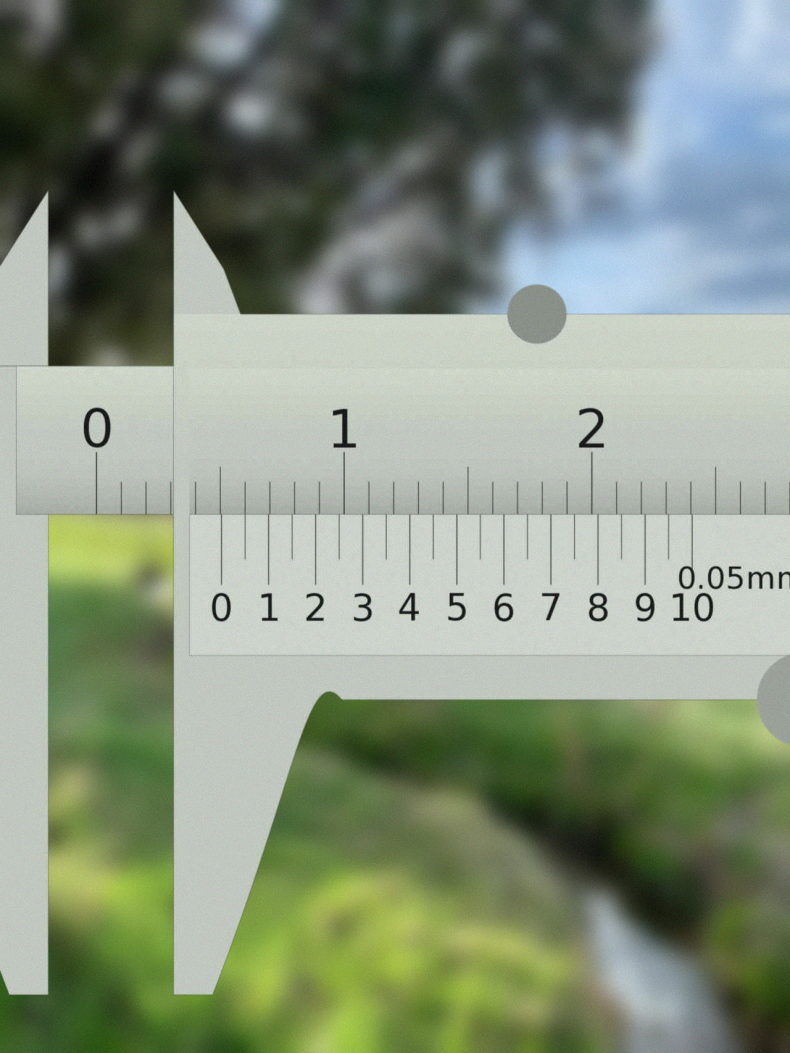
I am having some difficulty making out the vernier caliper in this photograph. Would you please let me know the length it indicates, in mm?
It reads 5.05 mm
